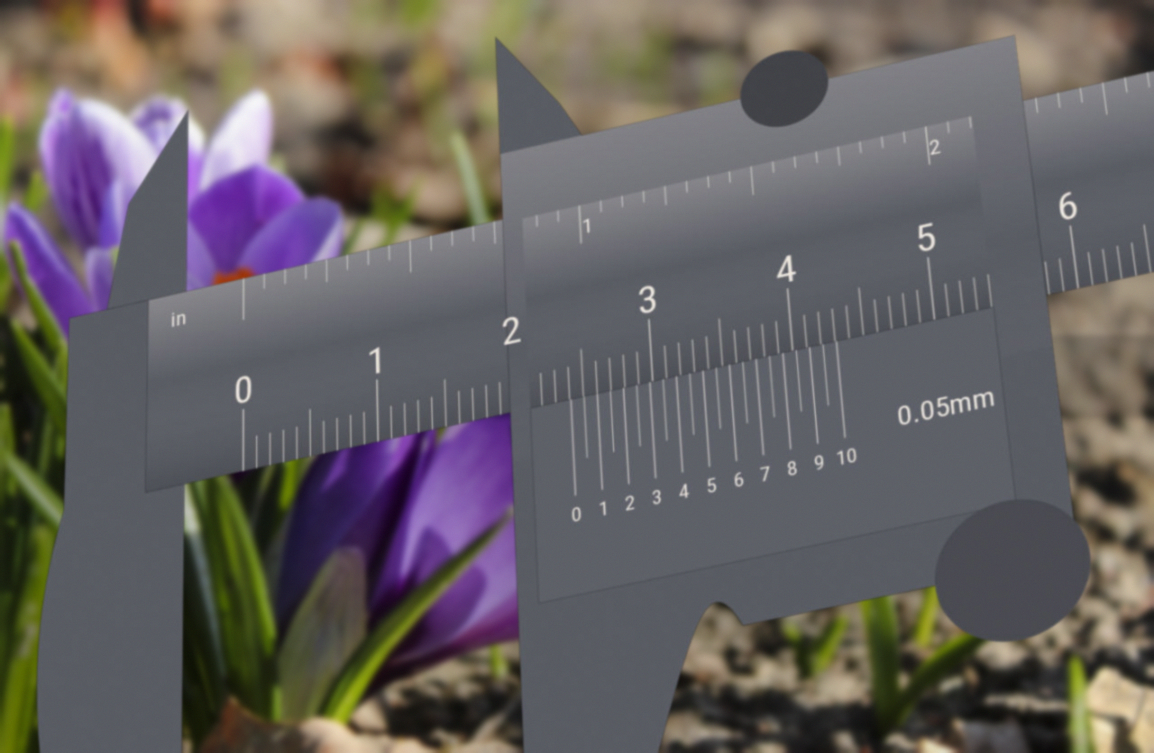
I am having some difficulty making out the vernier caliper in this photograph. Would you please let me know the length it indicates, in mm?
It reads 24.1 mm
